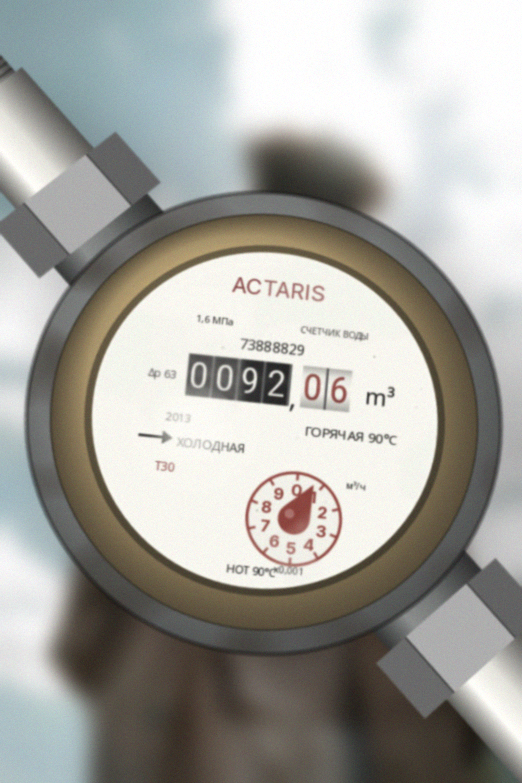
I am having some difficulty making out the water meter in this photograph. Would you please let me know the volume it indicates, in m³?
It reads 92.060 m³
